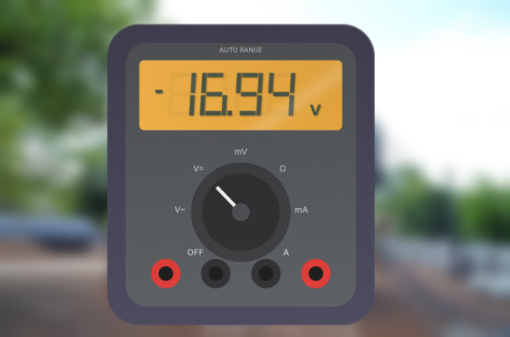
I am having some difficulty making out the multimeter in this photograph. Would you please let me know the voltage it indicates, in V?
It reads -16.94 V
